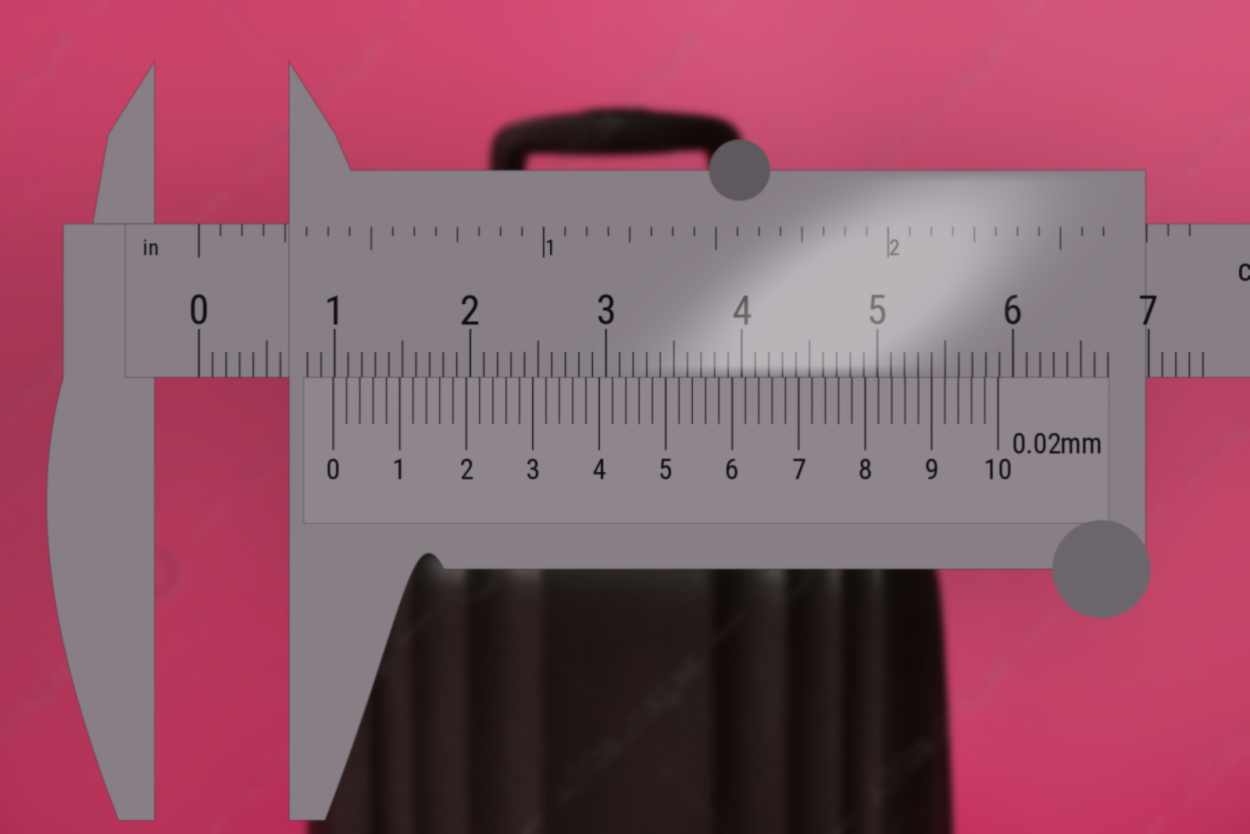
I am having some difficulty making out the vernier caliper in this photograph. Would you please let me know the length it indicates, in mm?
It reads 9.9 mm
